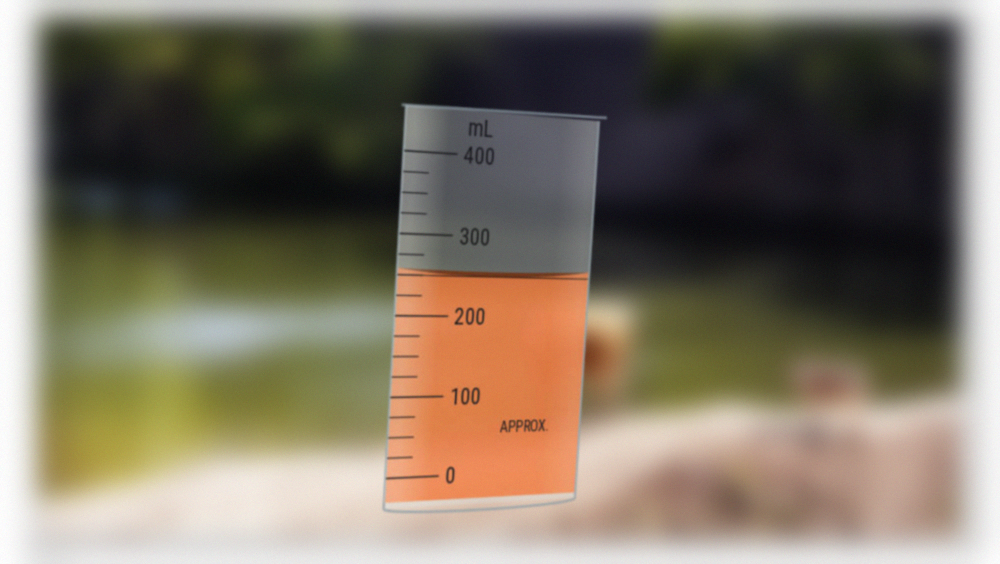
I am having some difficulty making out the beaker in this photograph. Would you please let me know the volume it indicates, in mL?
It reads 250 mL
